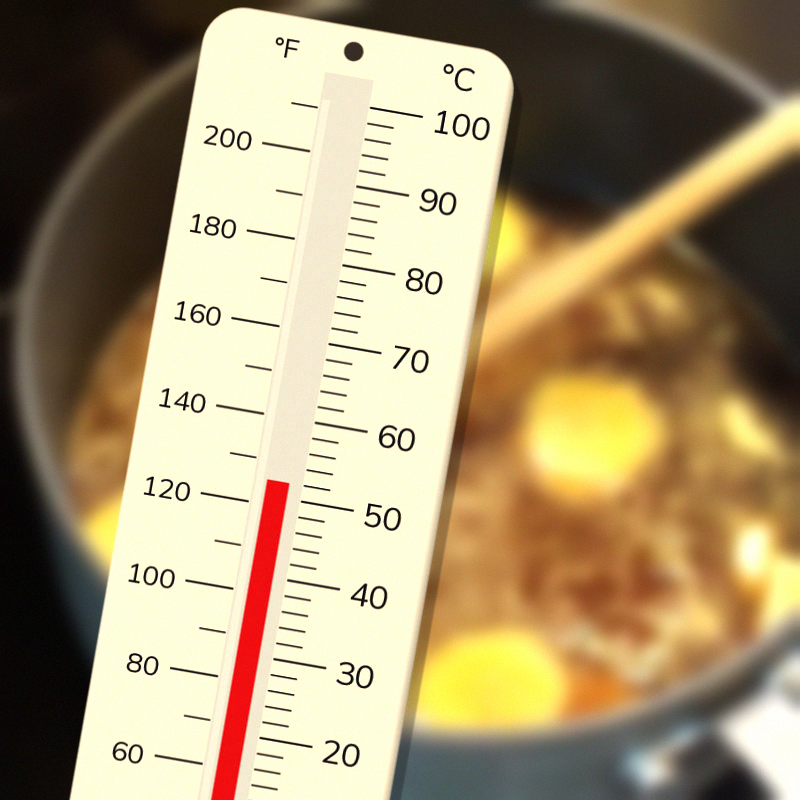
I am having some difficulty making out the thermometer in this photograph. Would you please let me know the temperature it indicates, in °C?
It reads 52 °C
